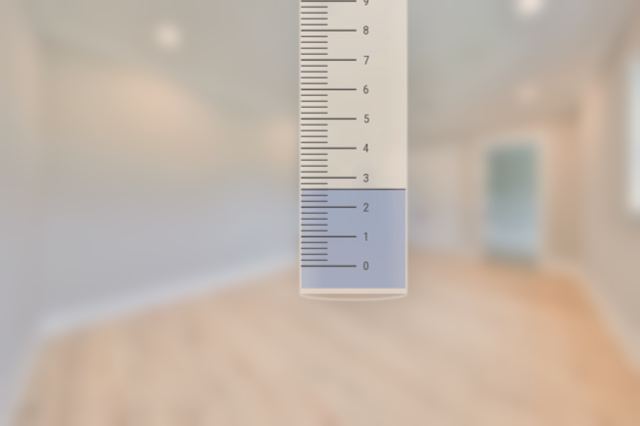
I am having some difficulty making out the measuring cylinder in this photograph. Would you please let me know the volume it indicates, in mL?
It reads 2.6 mL
